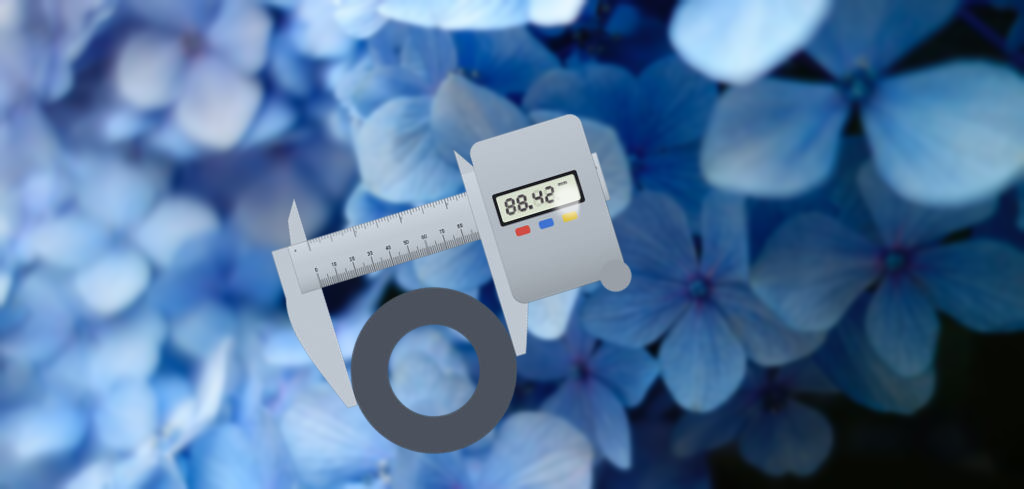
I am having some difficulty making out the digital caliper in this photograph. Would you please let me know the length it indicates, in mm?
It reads 88.42 mm
